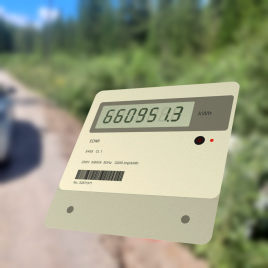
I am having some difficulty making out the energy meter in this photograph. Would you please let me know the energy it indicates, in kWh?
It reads 660951.3 kWh
